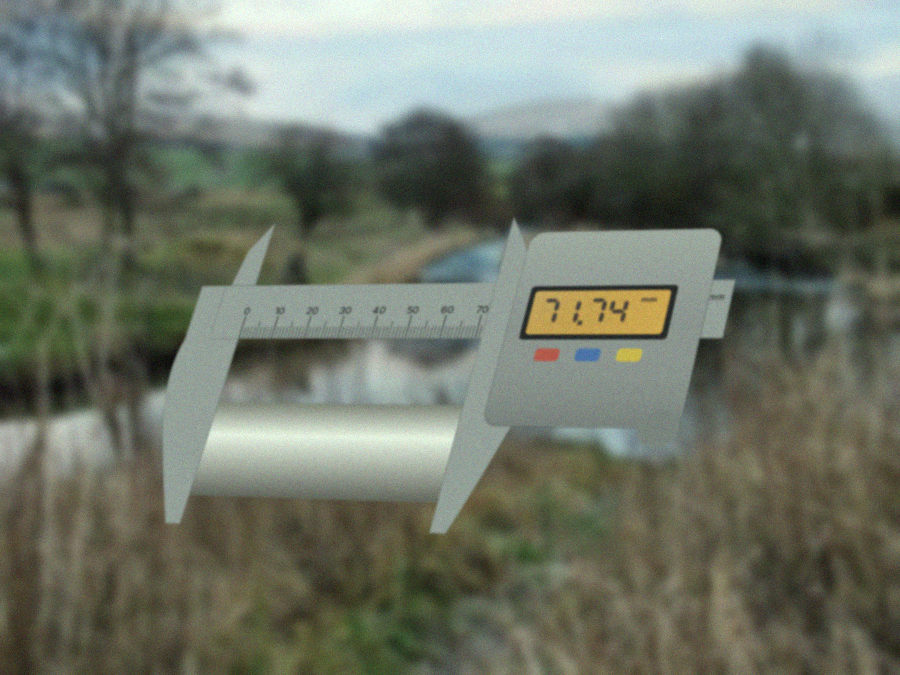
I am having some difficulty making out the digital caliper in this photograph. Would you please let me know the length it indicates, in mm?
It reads 71.74 mm
